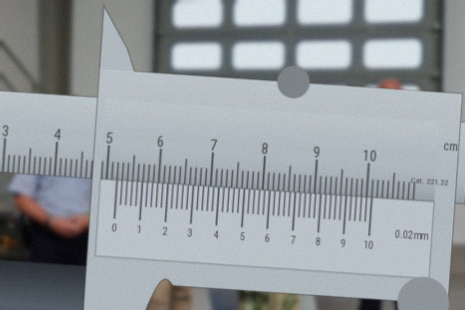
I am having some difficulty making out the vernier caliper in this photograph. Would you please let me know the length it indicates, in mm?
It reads 52.0 mm
